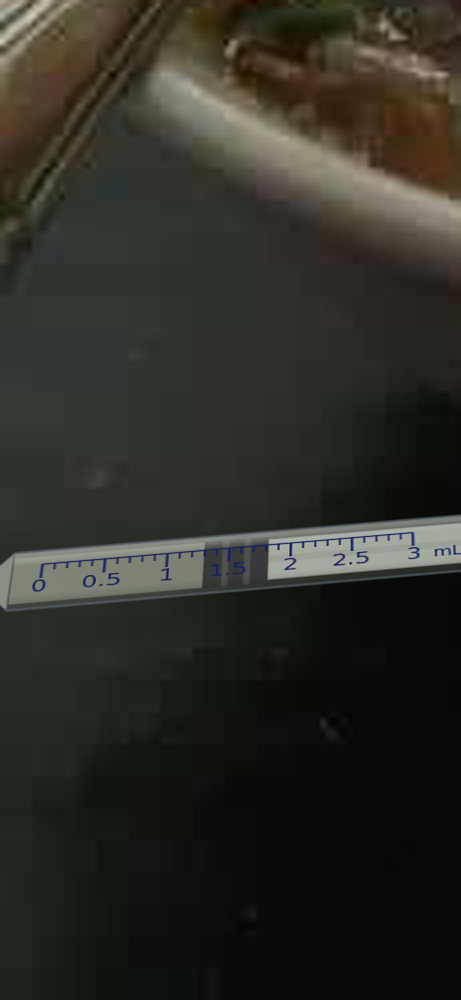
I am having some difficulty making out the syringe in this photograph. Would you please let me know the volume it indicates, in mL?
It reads 1.3 mL
